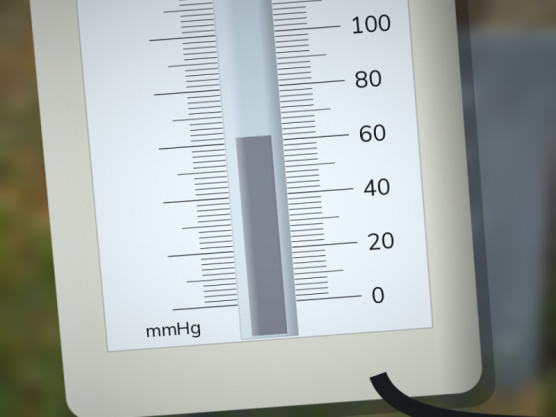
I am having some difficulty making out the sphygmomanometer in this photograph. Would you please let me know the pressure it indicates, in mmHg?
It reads 62 mmHg
